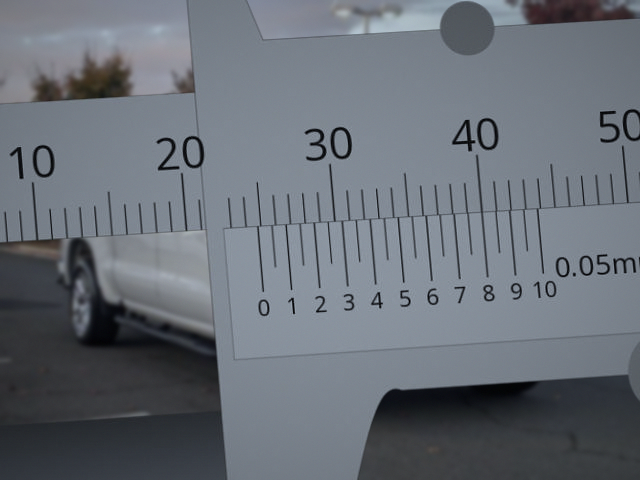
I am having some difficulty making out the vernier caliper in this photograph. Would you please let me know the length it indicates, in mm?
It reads 24.8 mm
